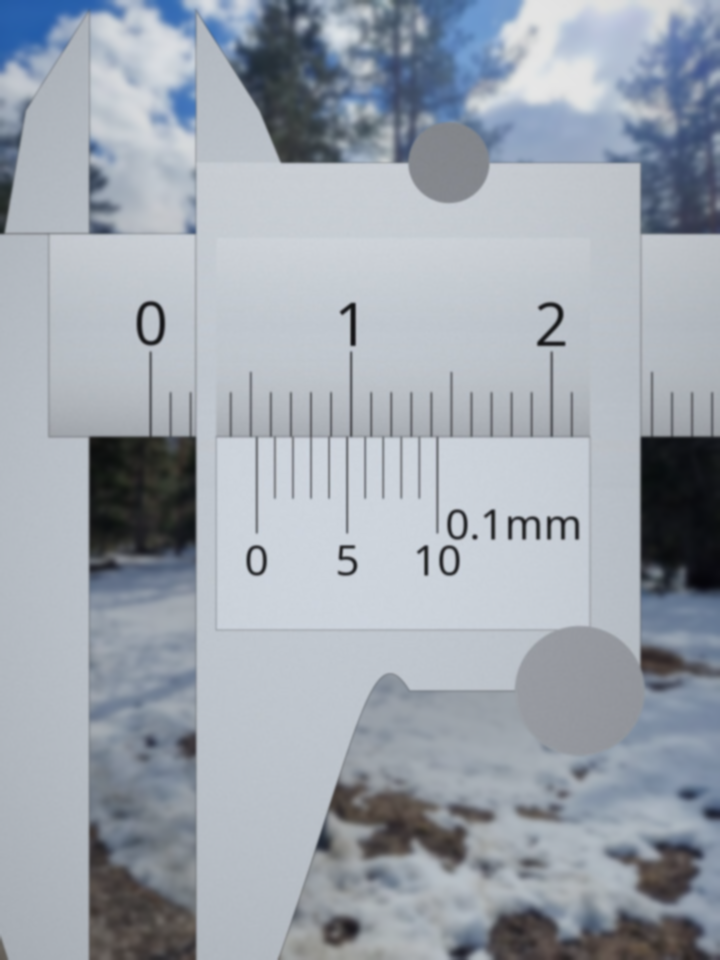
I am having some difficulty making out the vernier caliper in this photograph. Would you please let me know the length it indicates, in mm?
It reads 5.3 mm
